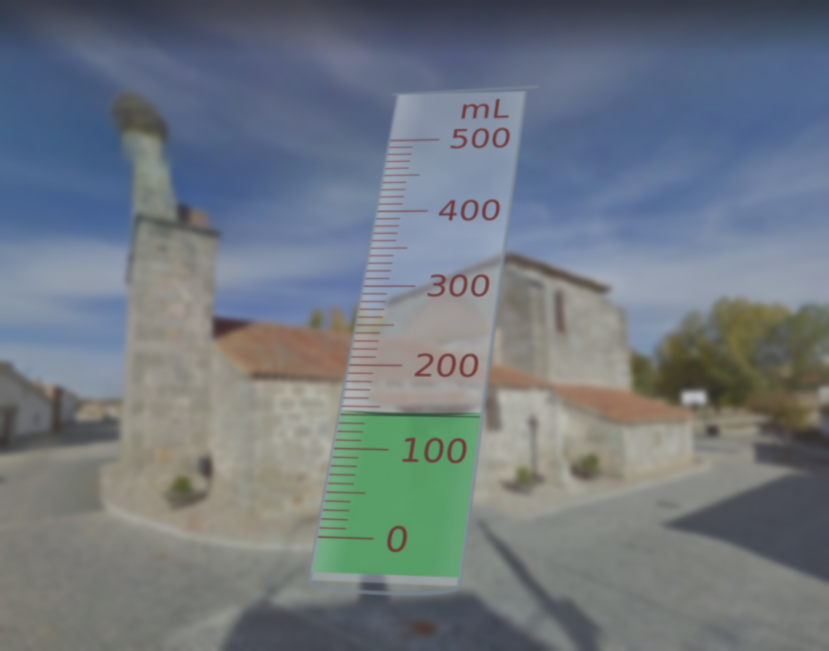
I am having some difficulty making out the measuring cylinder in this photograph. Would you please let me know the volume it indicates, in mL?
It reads 140 mL
